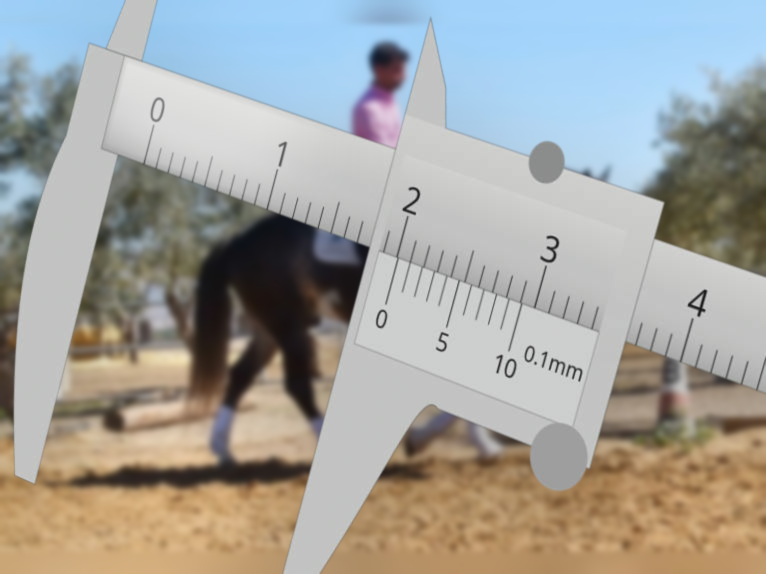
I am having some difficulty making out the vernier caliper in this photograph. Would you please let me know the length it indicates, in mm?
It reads 20.1 mm
